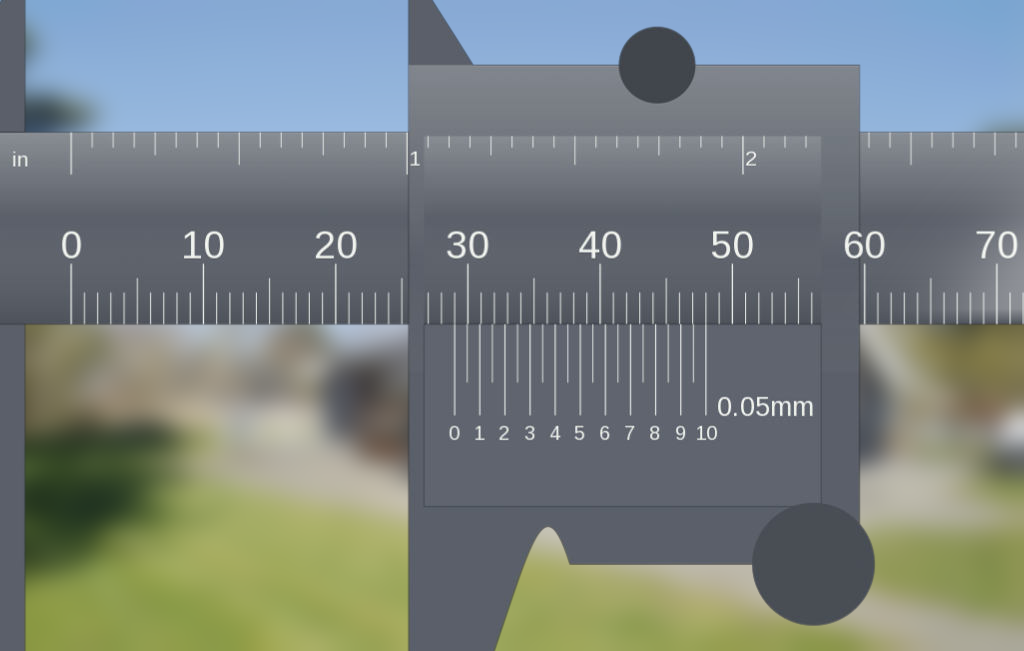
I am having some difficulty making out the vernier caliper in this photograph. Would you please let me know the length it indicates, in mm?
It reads 29.0 mm
